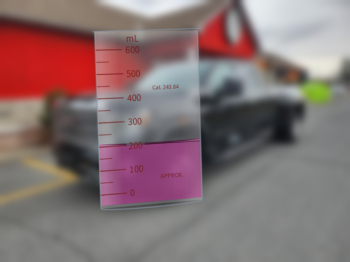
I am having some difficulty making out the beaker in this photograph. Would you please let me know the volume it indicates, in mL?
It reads 200 mL
